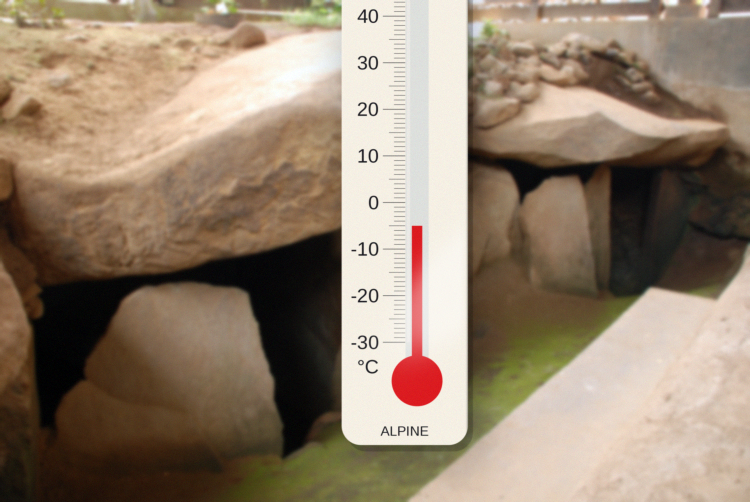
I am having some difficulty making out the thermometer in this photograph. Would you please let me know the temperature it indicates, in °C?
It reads -5 °C
